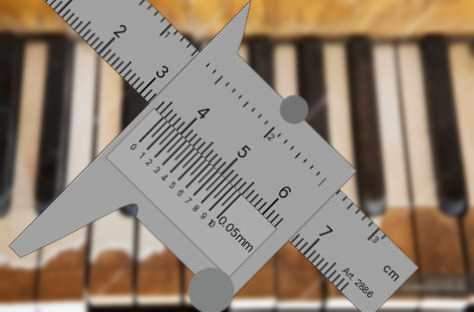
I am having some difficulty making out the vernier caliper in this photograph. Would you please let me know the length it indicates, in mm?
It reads 35.8 mm
